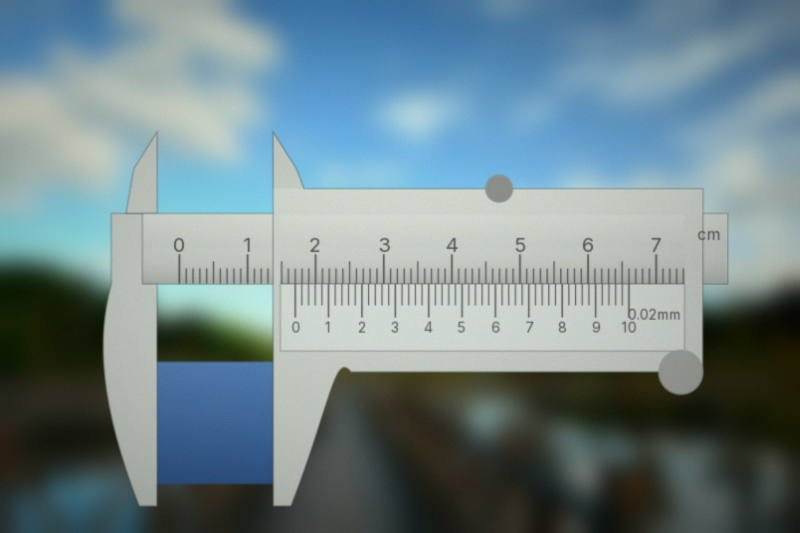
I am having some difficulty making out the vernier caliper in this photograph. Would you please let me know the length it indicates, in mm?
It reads 17.0 mm
